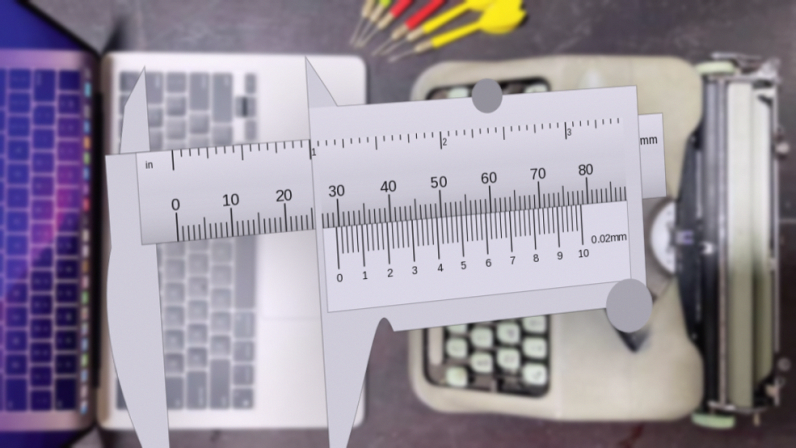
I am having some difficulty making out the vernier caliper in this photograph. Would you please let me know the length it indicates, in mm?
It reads 29.5 mm
